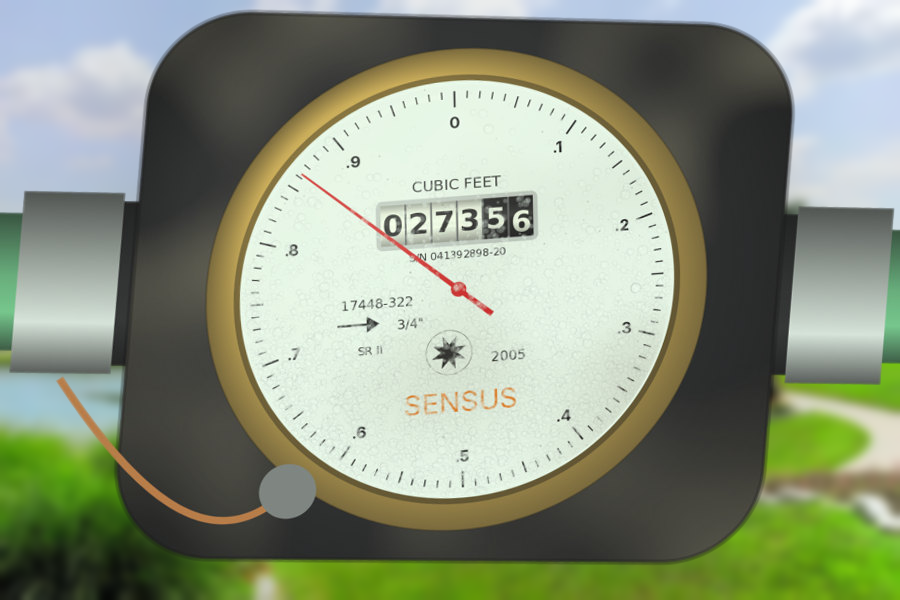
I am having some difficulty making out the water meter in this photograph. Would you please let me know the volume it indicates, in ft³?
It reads 27355.86 ft³
